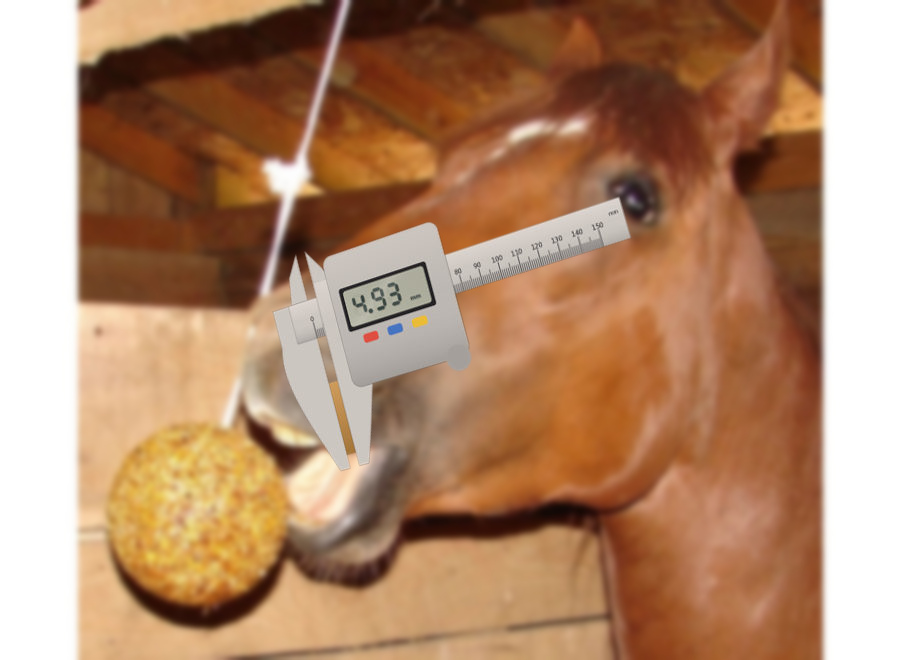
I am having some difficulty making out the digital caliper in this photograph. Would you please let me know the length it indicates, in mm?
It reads 4.93 mm
